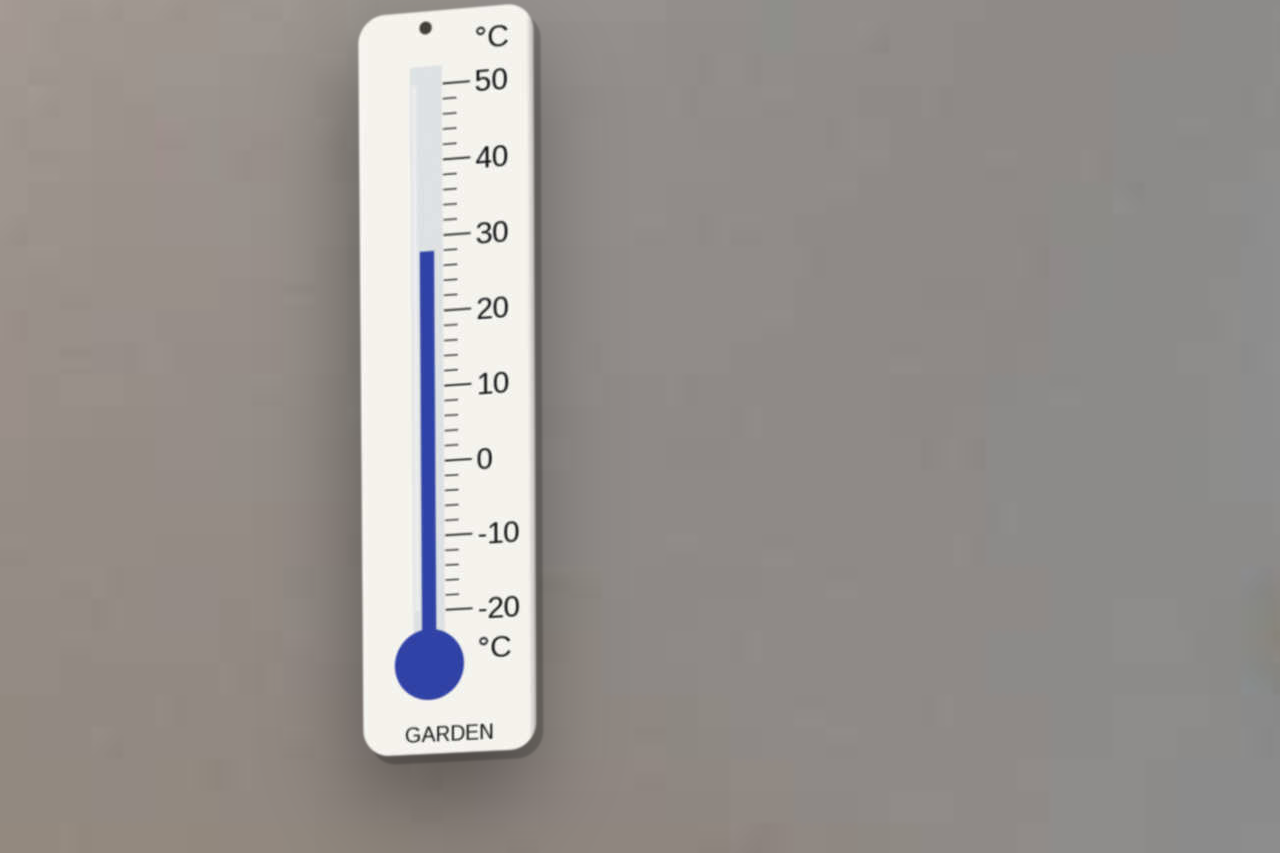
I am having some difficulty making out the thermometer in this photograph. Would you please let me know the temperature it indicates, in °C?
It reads 28 °C
